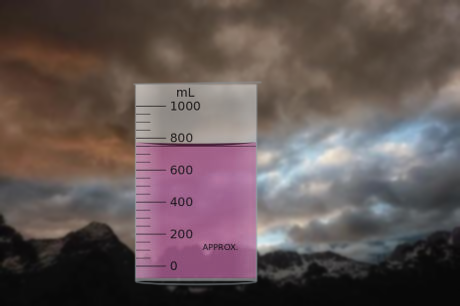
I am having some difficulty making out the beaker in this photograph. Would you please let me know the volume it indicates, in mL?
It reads 750 mL
